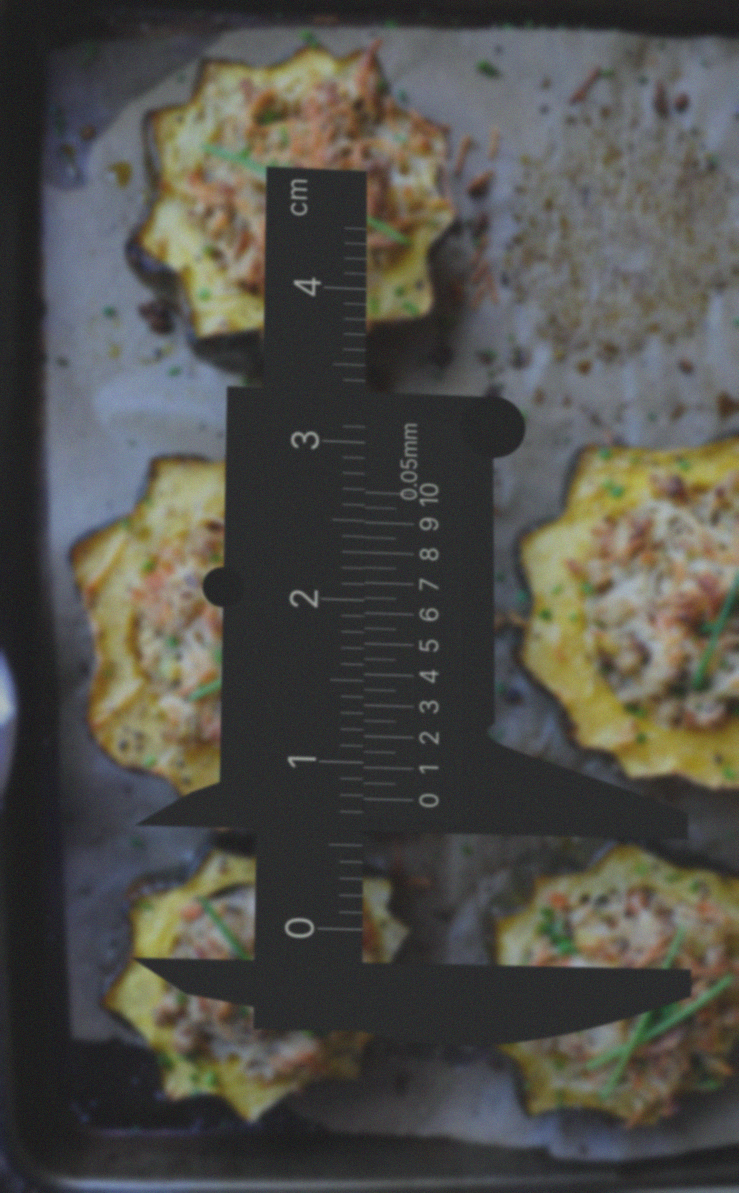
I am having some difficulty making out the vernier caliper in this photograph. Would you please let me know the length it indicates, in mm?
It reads 7.8 mm
